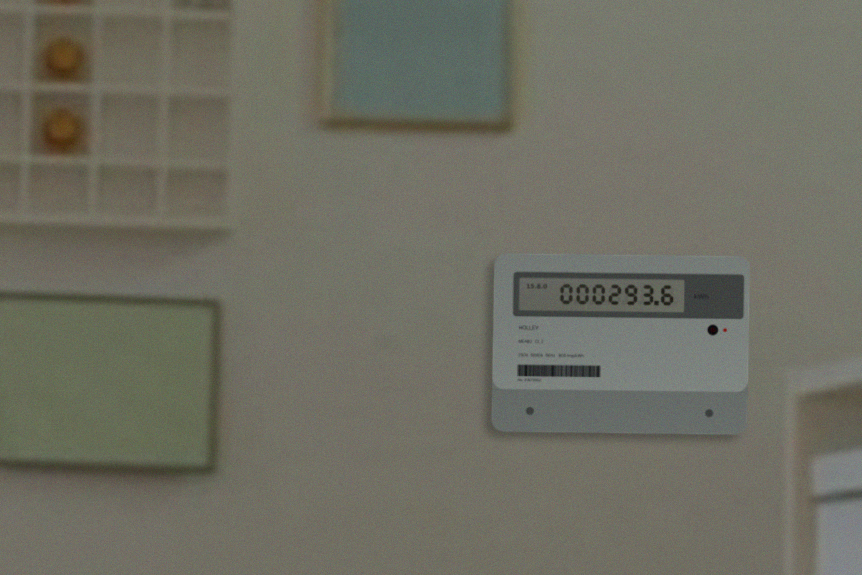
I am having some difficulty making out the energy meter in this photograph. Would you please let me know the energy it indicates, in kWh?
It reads 293.6 kWh
